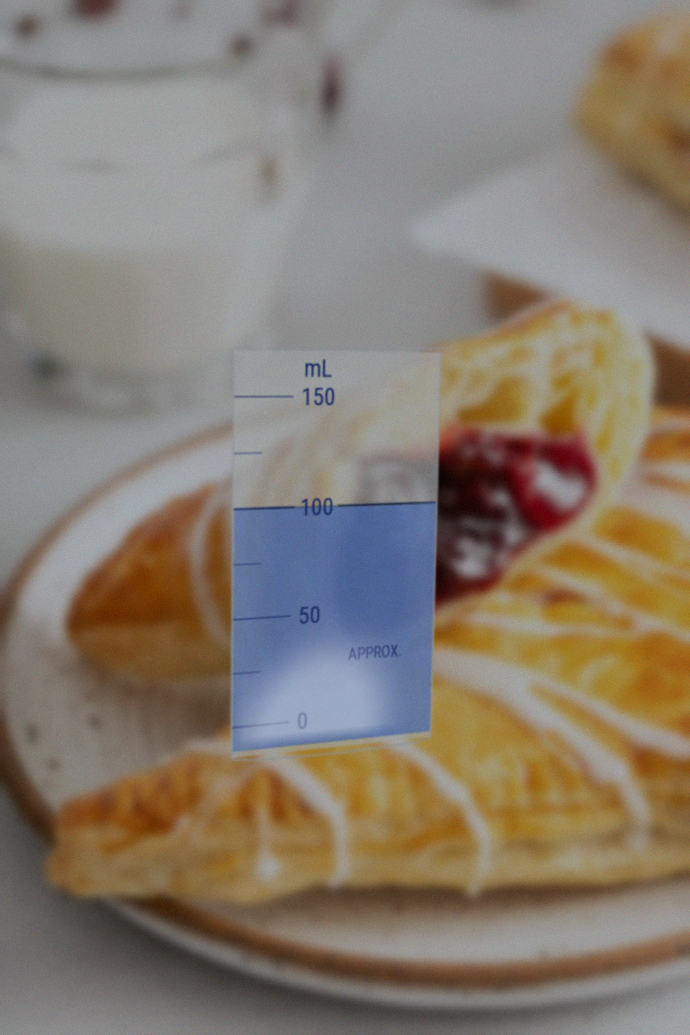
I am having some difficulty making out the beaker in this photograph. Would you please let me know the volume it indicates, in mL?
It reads 100 mL
